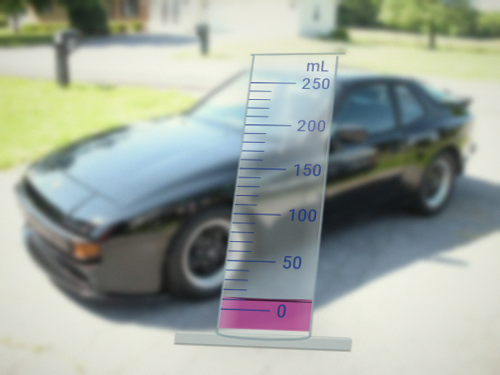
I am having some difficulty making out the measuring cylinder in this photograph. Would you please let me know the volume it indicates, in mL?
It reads 10 mL
